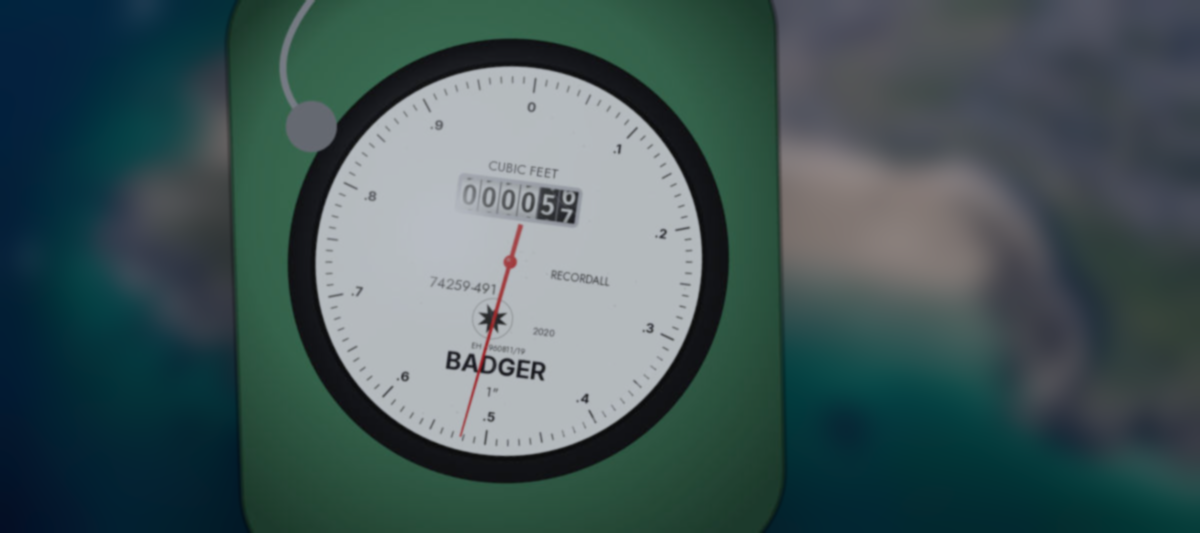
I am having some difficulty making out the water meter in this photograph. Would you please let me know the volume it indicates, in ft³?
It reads 56.52 ft³
